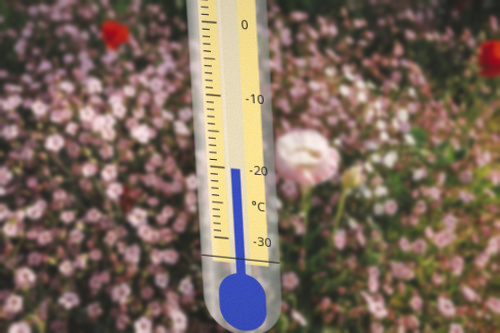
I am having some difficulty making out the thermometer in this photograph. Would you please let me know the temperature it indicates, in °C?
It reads -20 °C
